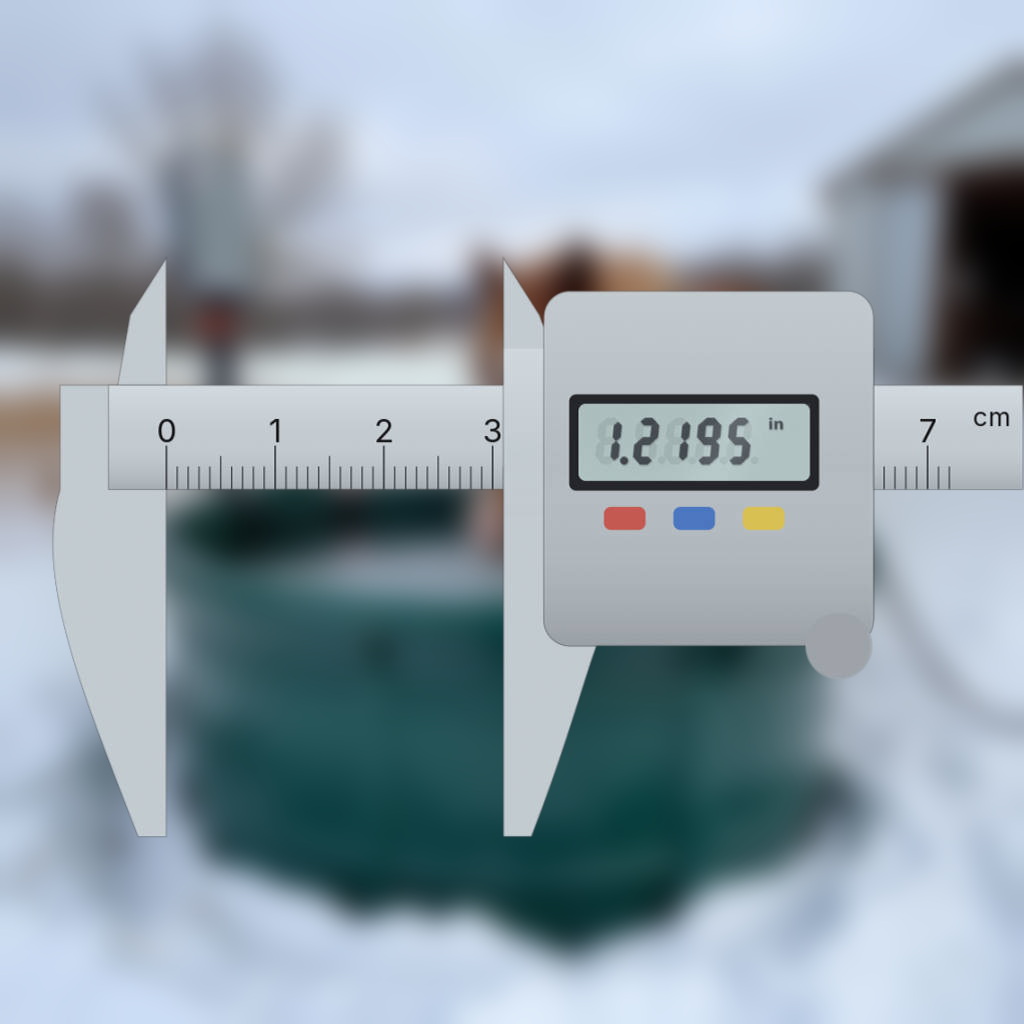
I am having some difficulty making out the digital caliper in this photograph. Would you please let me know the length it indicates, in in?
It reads 1.2195 in
